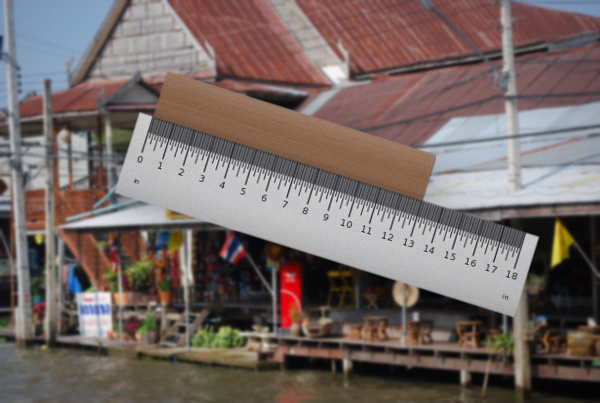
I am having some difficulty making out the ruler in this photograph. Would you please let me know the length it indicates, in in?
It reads 13 in
